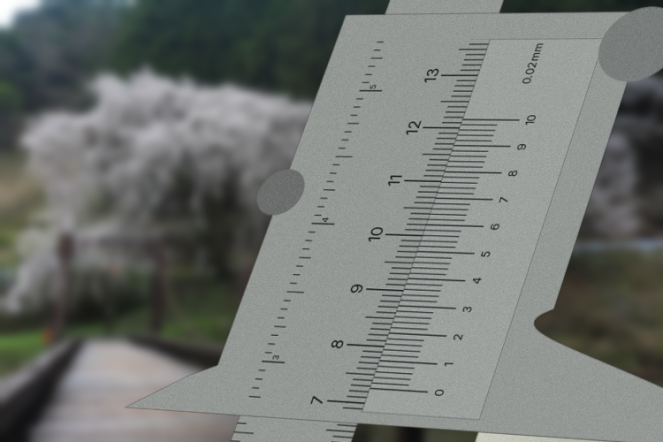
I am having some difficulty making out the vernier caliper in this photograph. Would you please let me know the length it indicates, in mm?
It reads 72.6 mm
